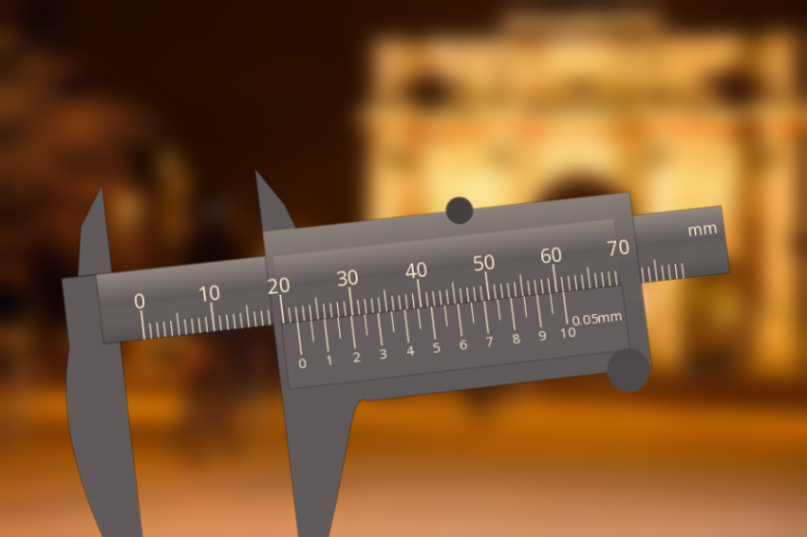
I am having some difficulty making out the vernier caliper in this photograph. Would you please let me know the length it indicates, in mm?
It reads 22.0 mm
